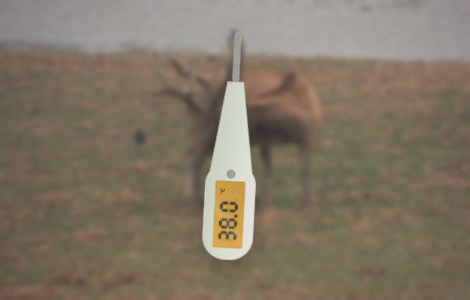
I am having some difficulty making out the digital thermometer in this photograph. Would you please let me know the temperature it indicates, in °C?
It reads 38.0 °C
